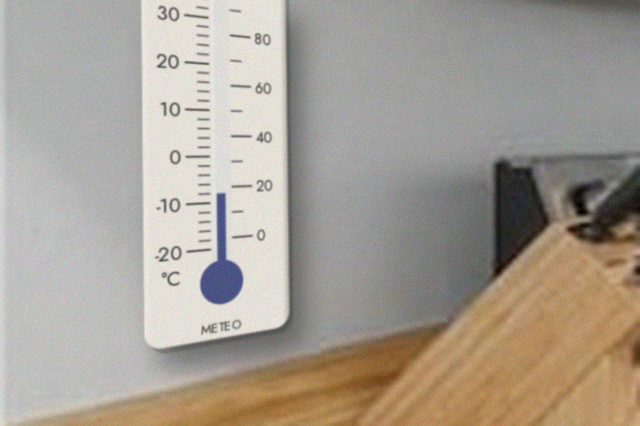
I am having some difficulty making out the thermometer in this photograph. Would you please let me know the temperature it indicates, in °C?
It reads -8 °C
